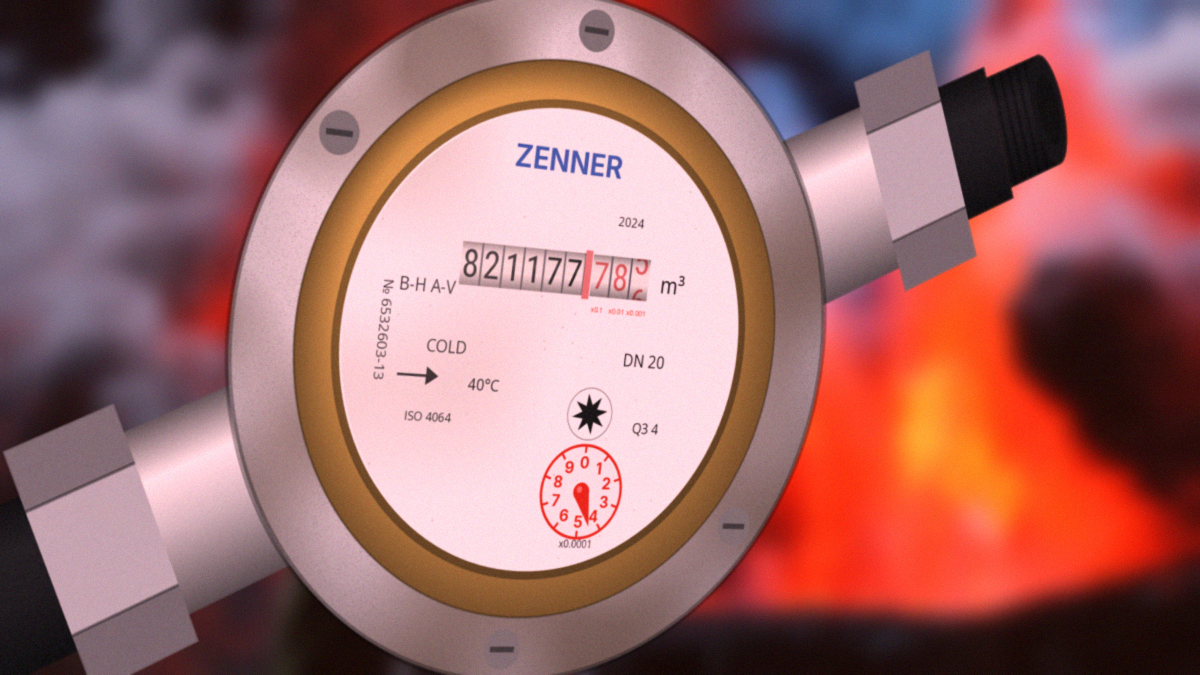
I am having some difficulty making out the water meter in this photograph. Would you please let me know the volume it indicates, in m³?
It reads 821177.7854 m³
